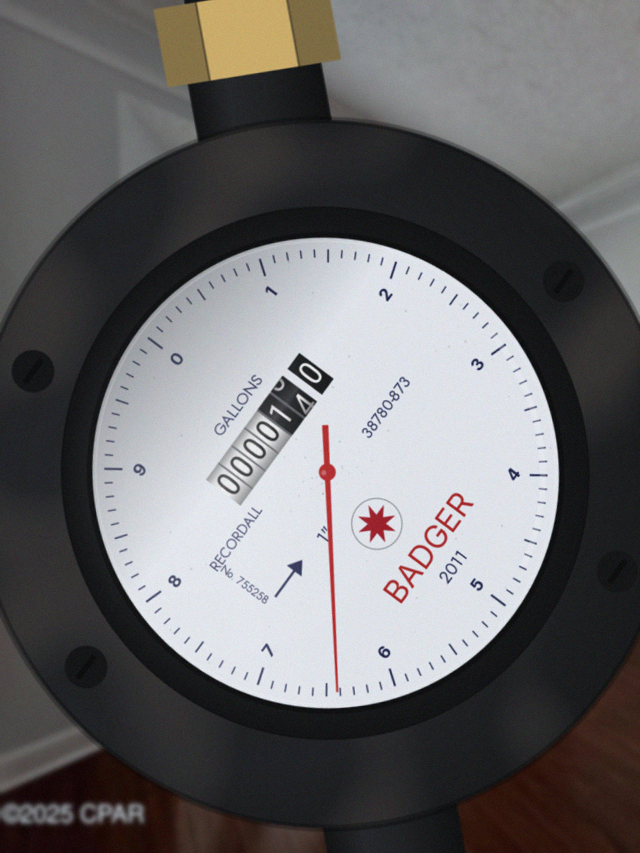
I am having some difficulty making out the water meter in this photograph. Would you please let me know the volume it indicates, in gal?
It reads 136.4 gal
